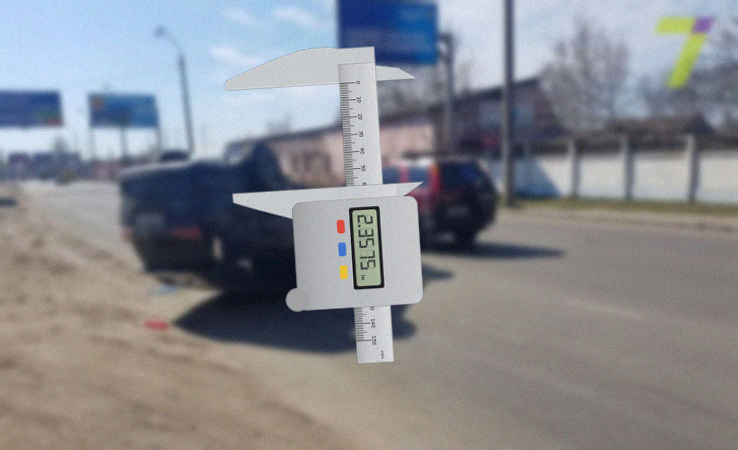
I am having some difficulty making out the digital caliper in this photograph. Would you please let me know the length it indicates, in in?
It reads 2.3575 in
